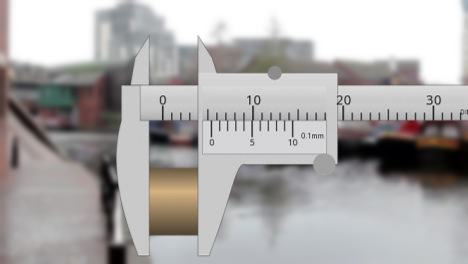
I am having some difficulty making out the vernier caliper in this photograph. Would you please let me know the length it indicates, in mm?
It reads 5.4 mm
